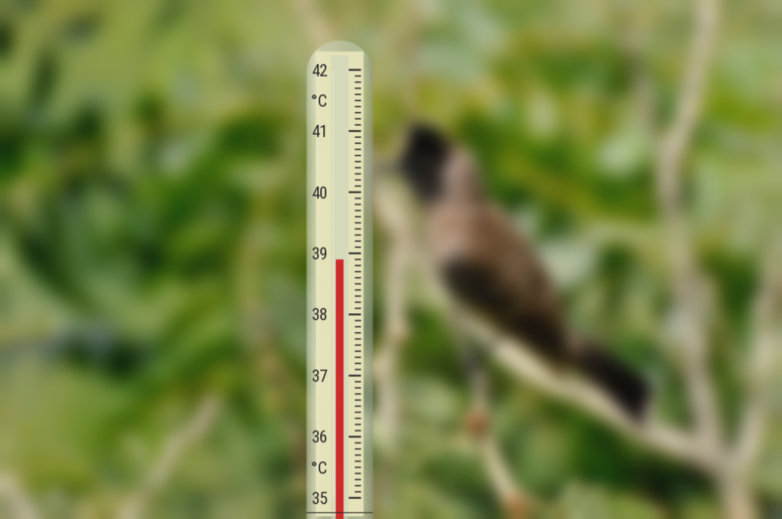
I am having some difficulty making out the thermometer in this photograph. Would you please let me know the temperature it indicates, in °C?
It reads 38.9 °C
